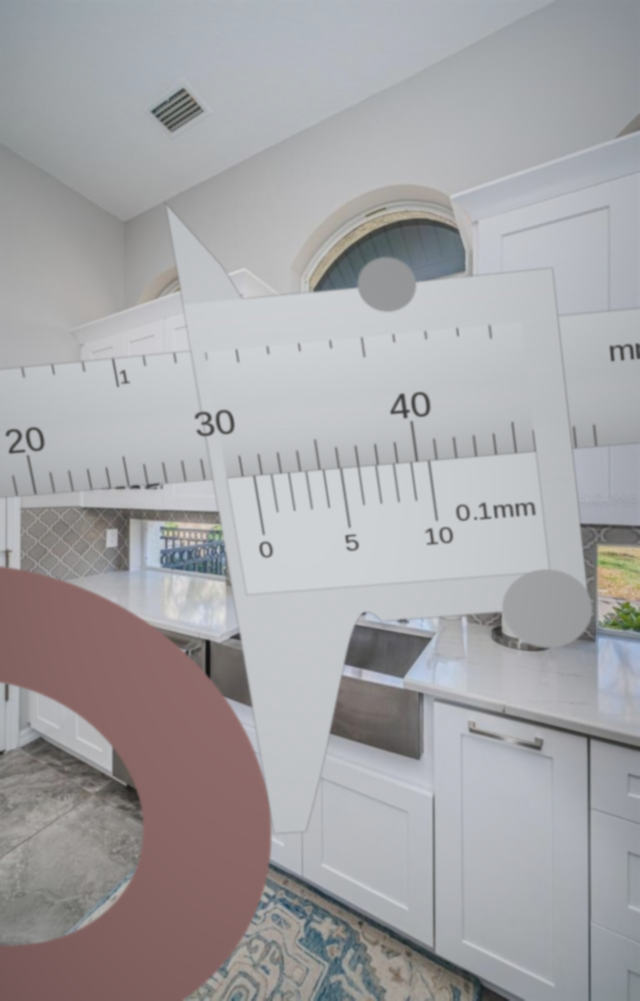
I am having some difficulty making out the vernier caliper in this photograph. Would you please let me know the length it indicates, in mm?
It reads 31.6 mm
